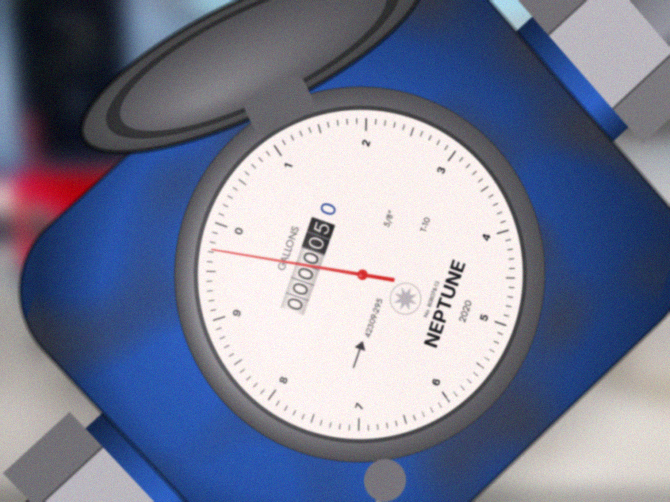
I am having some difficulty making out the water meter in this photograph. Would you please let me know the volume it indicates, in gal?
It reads 49.7 gal
